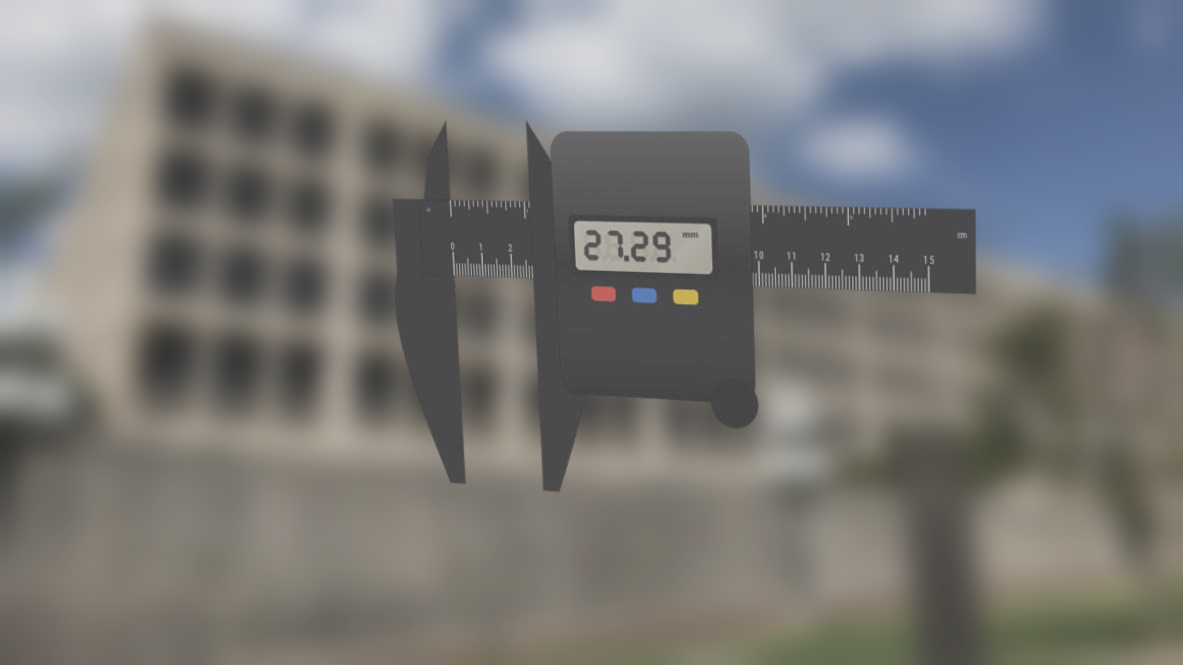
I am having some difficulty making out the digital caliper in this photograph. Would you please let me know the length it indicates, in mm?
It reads 27.29 mm
